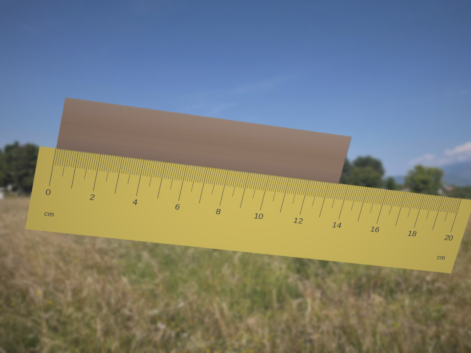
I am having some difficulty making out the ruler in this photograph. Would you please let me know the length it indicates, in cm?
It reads 13.5 cm
